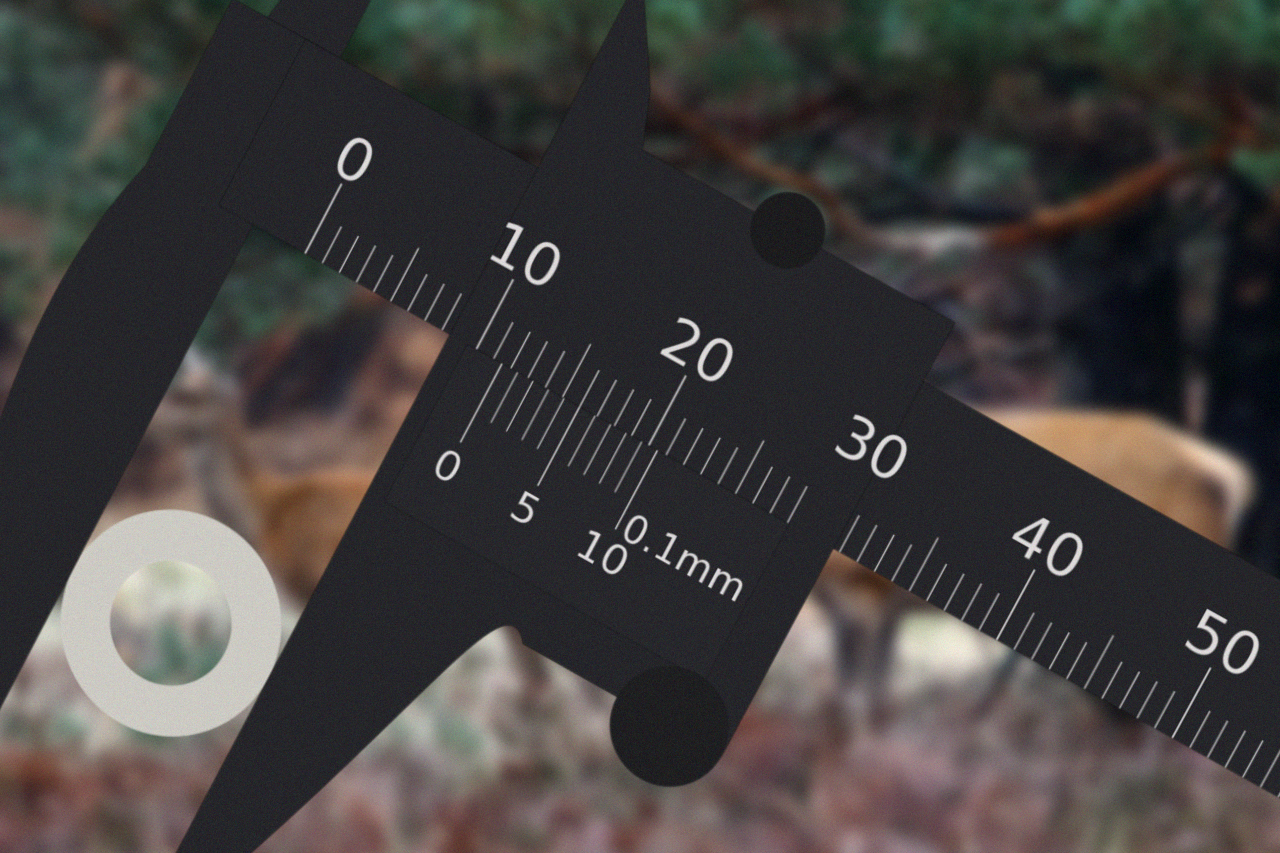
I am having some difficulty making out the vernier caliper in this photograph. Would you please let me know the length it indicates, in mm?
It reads 11.5 mm
